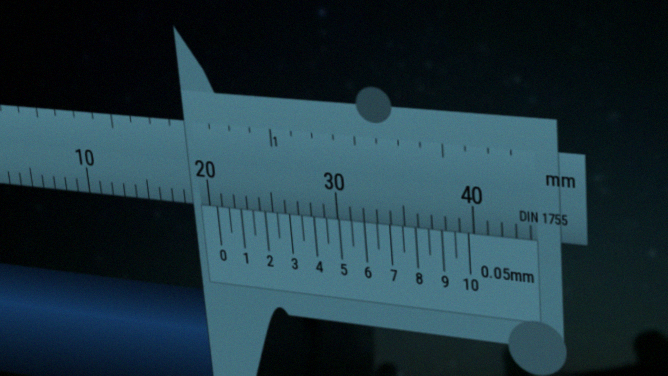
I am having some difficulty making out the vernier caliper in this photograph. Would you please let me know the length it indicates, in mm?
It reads 20.6 mm
